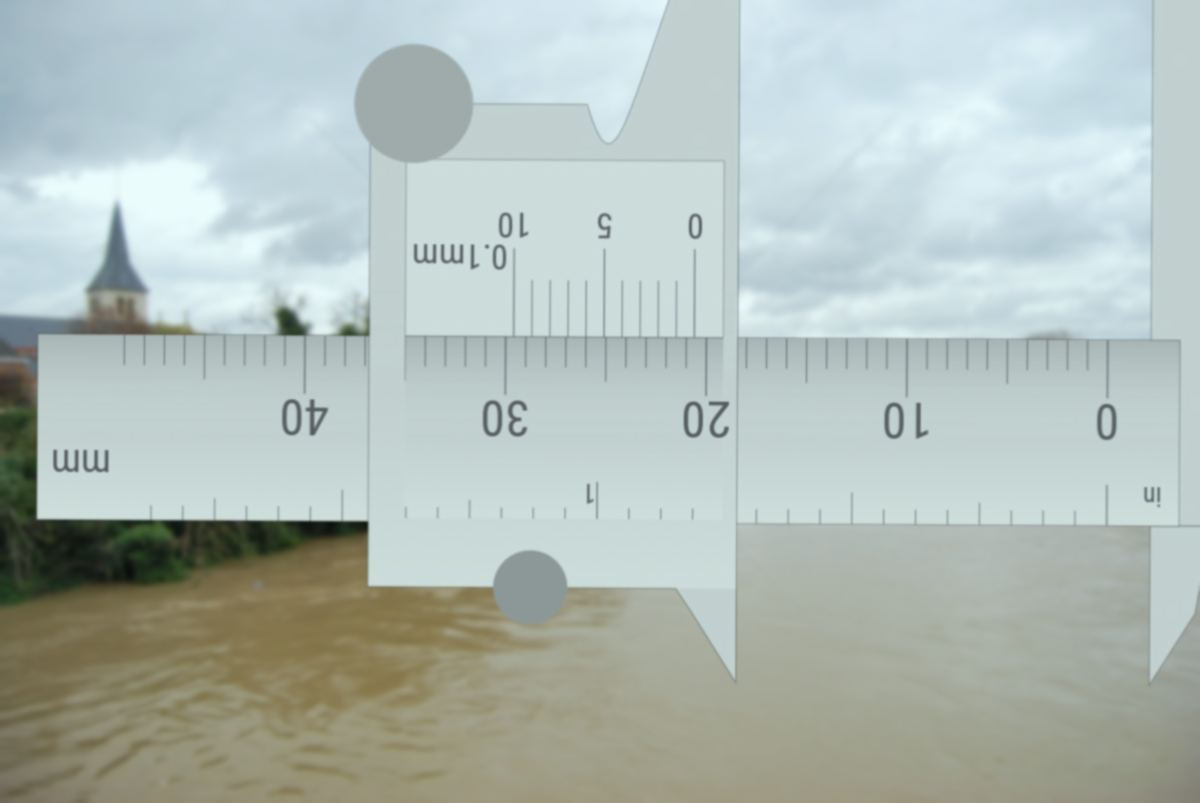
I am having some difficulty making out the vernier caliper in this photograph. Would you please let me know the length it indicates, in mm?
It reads 20.6 mm
